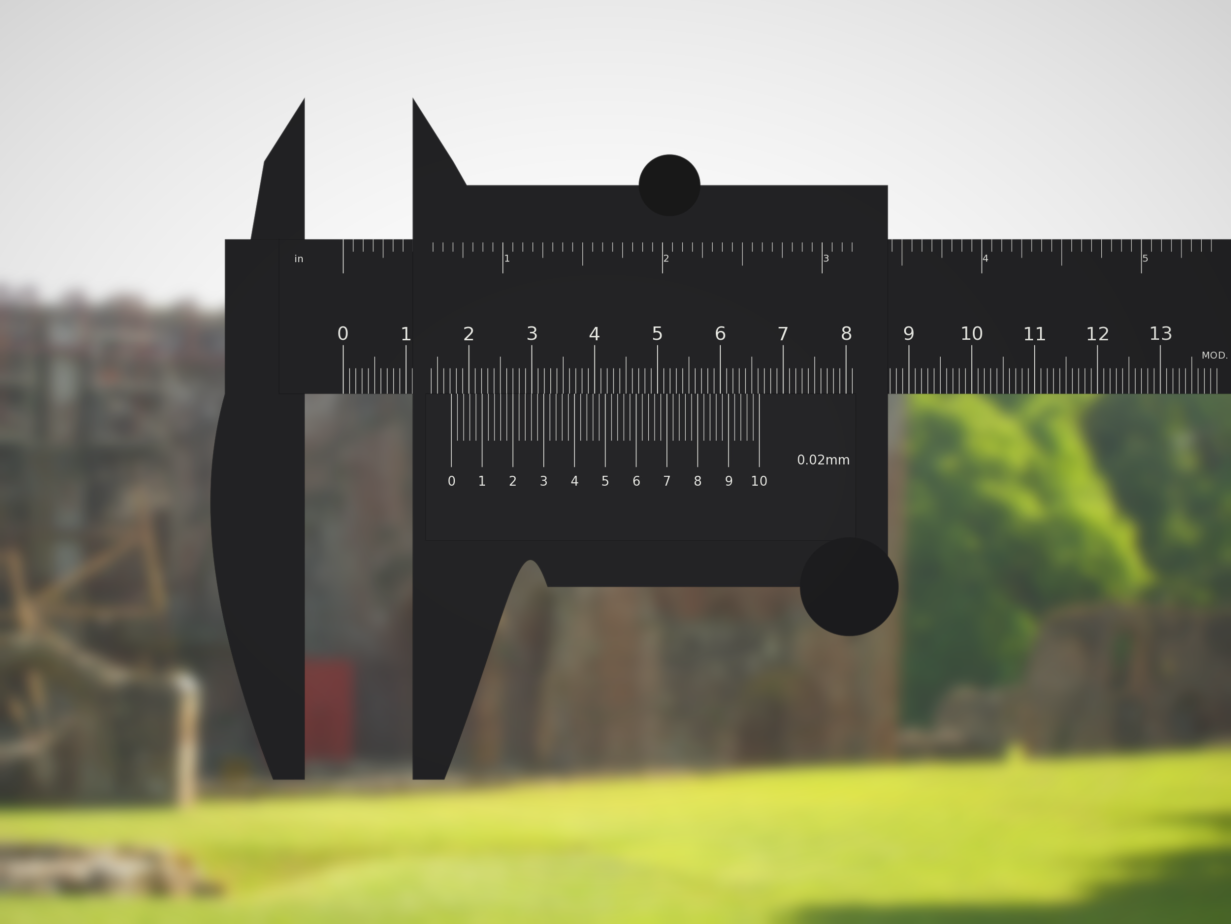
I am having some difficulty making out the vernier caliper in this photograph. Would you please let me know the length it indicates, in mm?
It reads 17.2 mm
